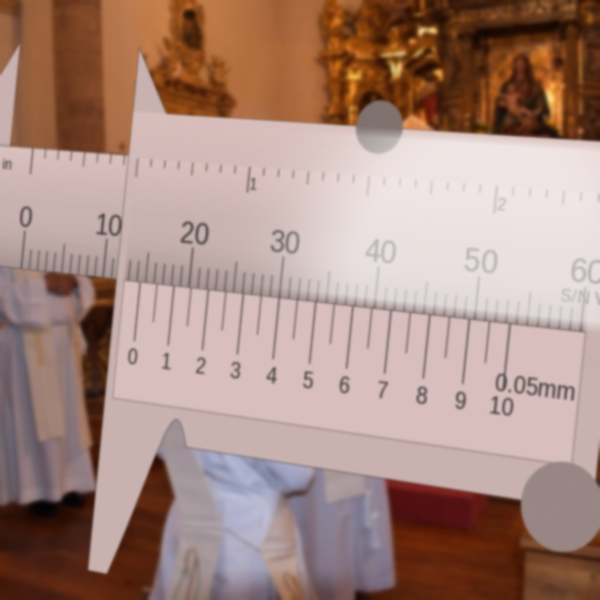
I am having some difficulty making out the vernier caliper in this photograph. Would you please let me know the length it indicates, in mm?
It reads 14.4 mm
